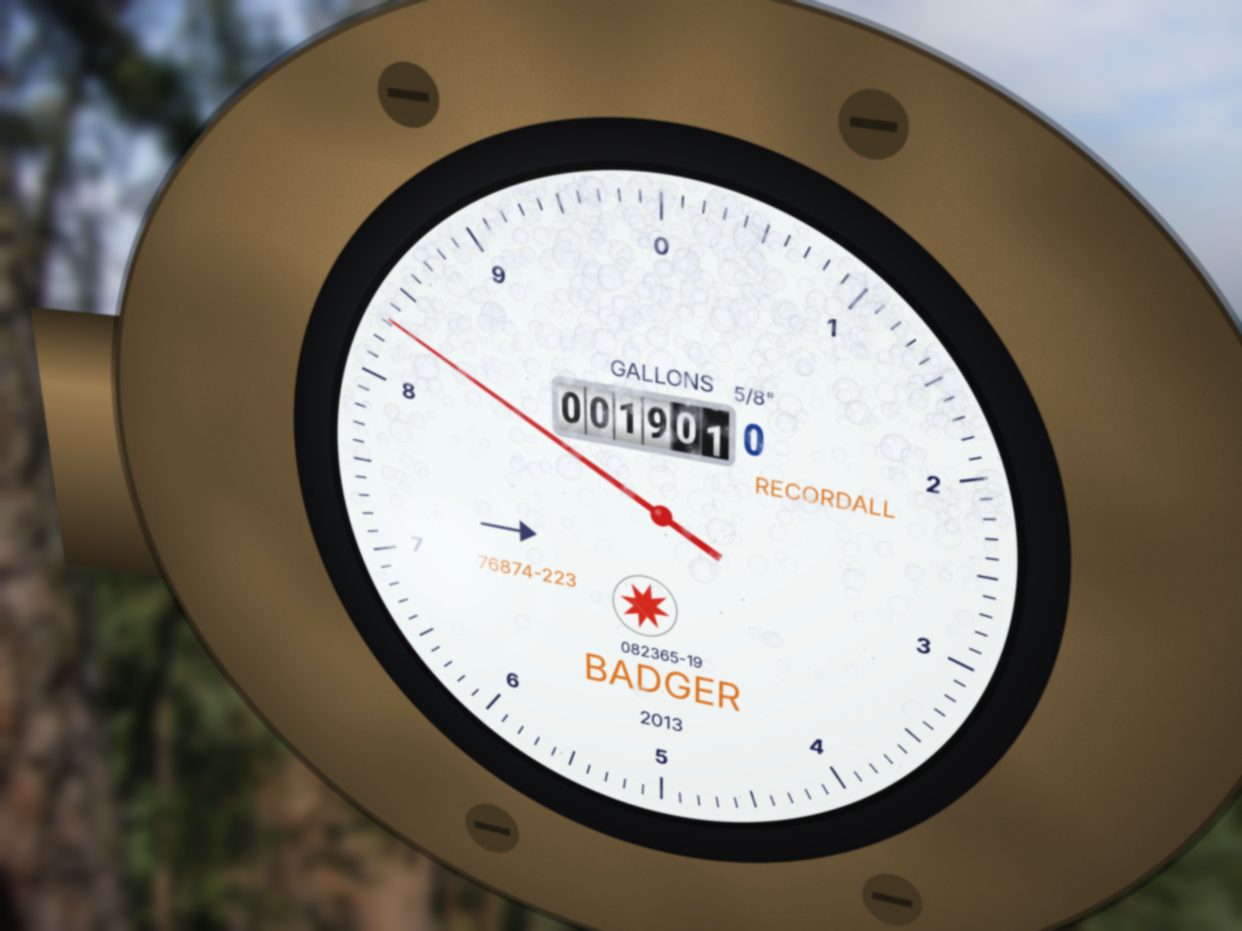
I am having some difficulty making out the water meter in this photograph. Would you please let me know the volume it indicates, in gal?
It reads 19008.3 gal
